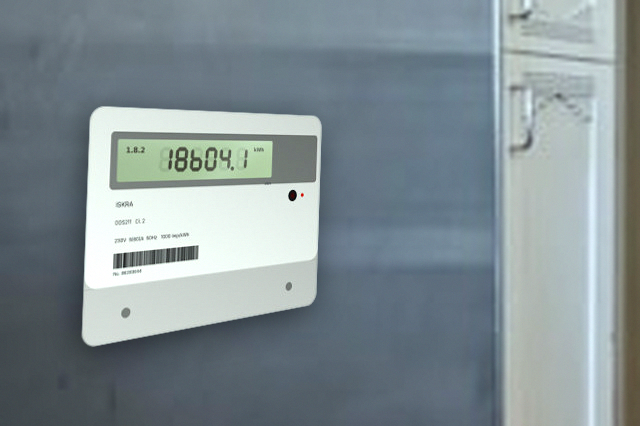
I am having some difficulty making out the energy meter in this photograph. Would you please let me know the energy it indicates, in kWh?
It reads 18604.1 kWh
